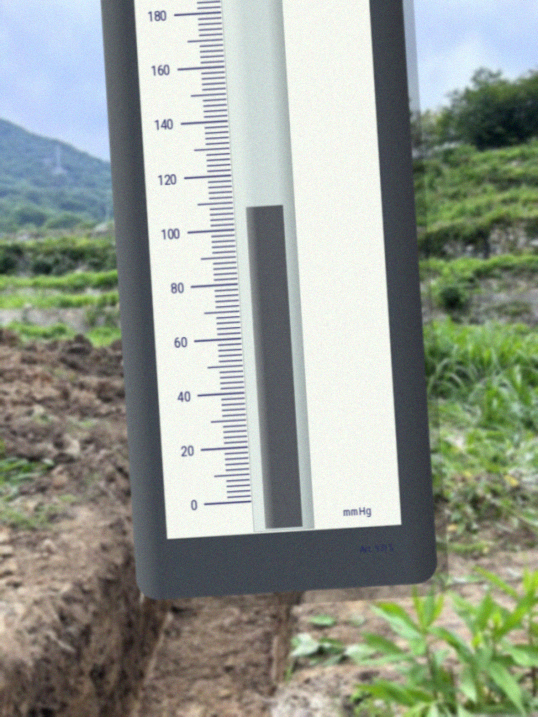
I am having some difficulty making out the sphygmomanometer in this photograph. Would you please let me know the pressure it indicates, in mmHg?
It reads 108 mmHg
